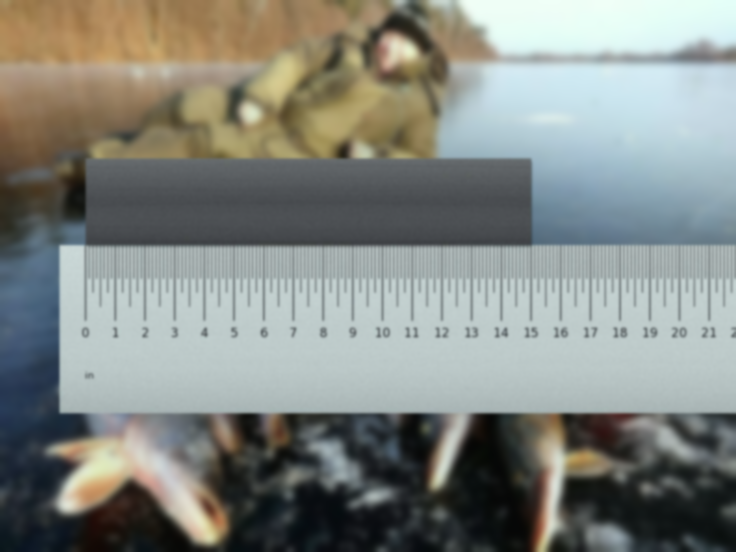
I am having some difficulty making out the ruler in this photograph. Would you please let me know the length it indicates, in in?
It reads 15 in
